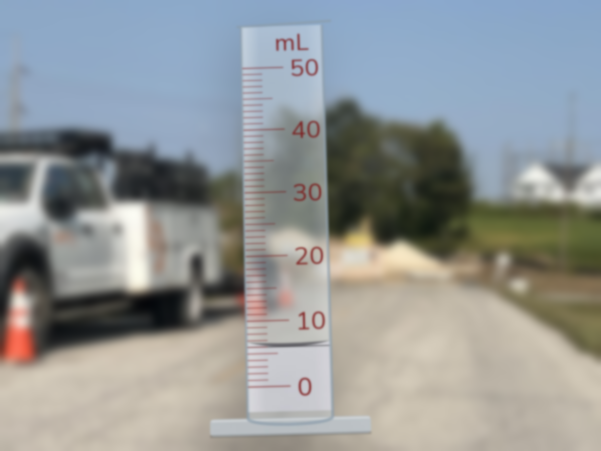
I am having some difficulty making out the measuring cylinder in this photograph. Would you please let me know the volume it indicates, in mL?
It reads 6 mL
